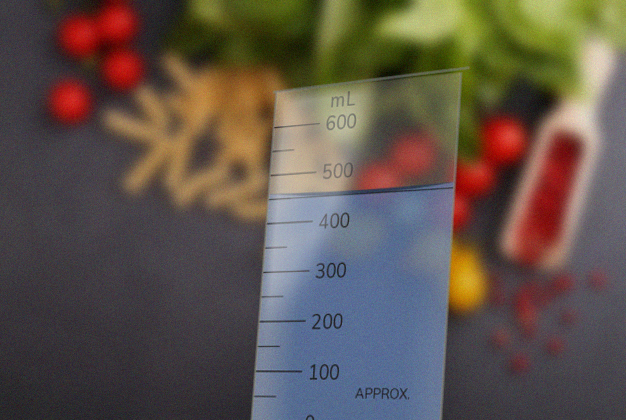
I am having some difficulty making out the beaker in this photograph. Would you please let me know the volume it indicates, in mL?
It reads 450 mL
